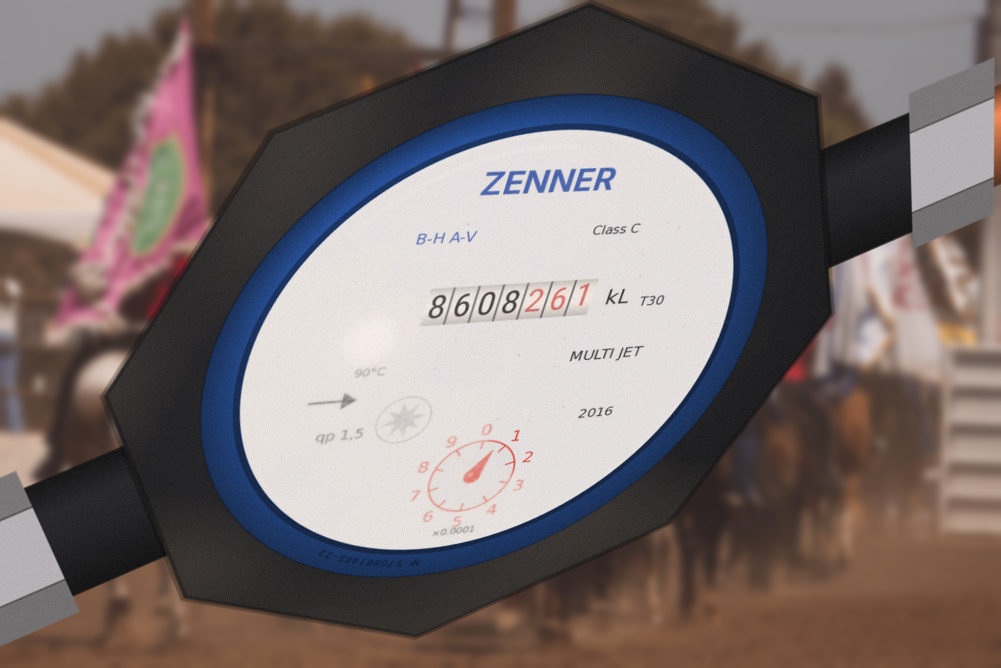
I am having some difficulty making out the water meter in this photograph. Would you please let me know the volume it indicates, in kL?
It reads 8608.2610 kL
